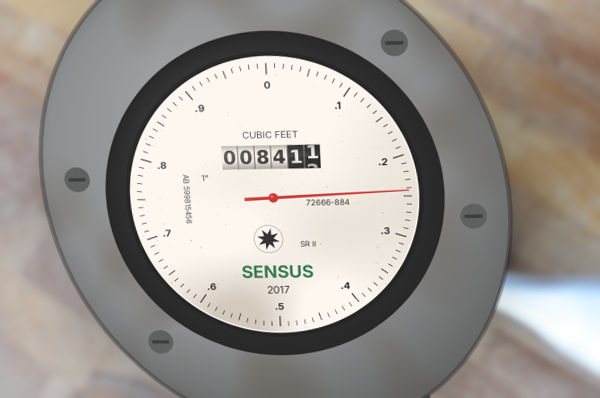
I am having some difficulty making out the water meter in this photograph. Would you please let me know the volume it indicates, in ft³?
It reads 8411.24 ft³
